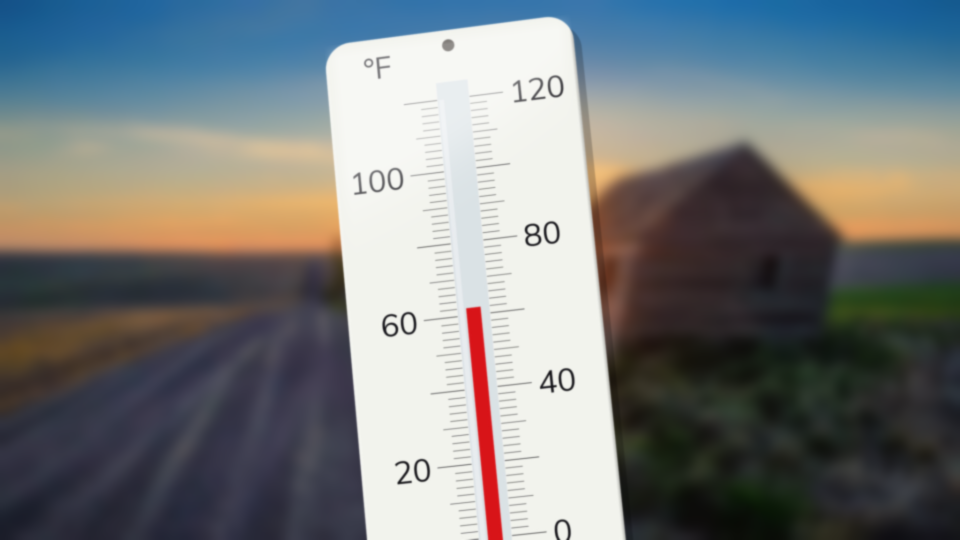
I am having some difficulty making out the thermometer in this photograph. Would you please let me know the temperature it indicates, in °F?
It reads 62 °F
